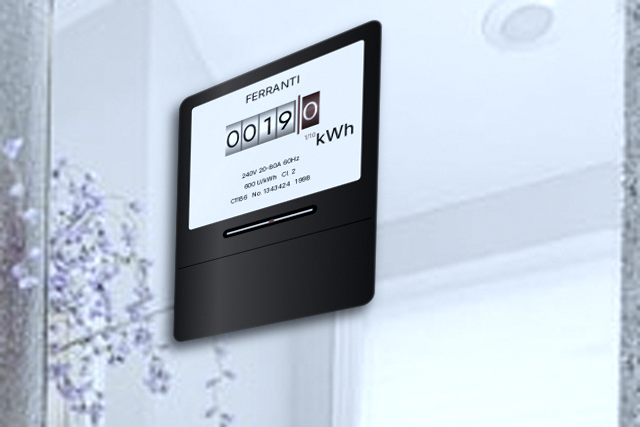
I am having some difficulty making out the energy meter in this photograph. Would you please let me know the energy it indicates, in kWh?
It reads 19.0 kWh
